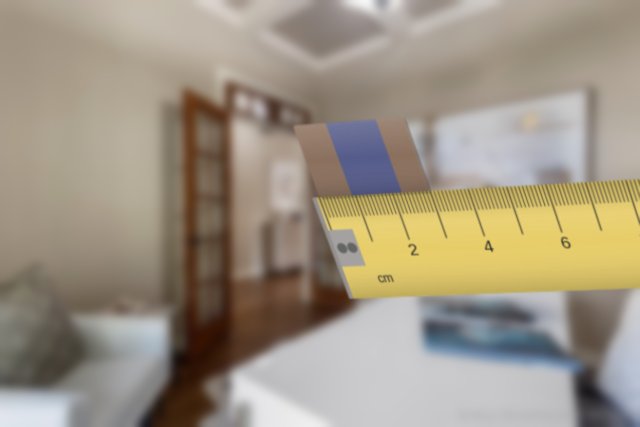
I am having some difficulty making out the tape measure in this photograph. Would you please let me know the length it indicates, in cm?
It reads 3 cm
